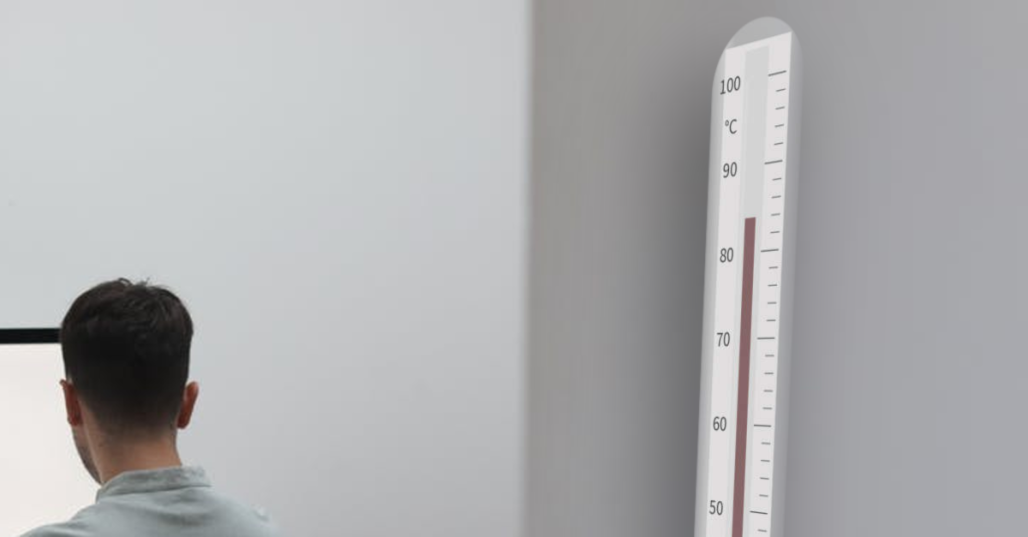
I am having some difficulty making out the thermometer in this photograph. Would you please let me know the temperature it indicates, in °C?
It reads 84 °C
